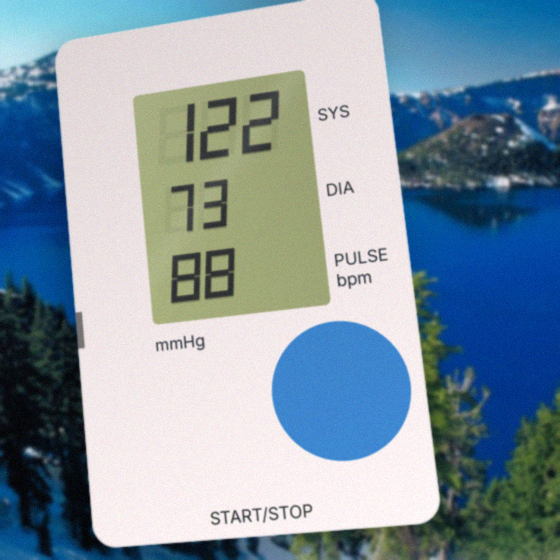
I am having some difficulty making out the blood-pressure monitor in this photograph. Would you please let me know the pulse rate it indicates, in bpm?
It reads 88 bpm
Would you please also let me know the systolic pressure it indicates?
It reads 122 mmHg
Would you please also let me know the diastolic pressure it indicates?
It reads 73 mmHg
